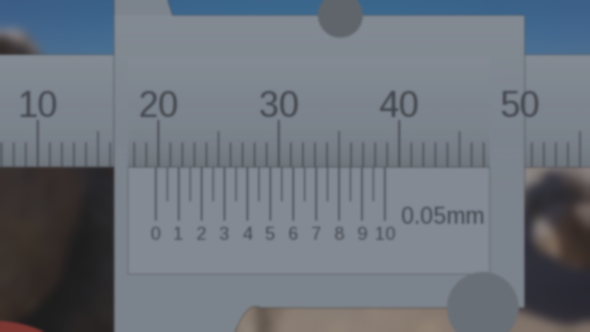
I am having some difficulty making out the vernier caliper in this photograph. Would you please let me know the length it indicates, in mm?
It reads 19.8 mm
